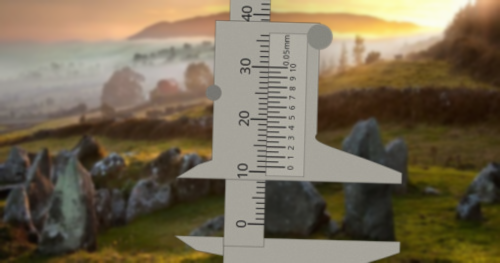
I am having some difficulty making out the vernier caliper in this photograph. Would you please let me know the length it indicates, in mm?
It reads 11.0 mm
